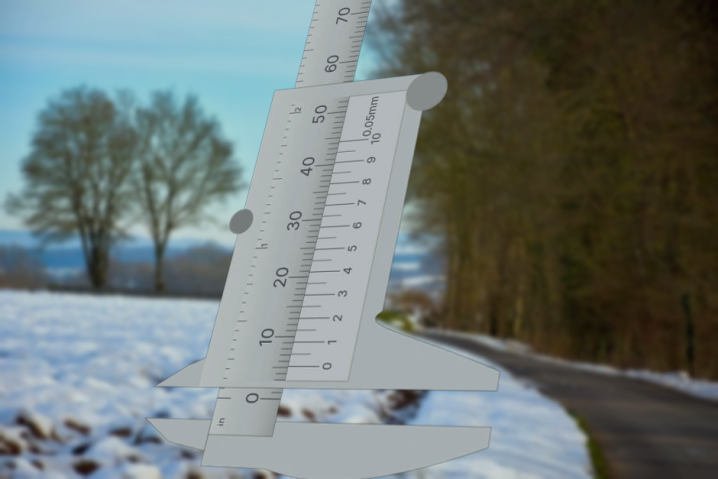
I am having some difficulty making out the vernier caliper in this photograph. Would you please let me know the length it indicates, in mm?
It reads 5.2 mm
